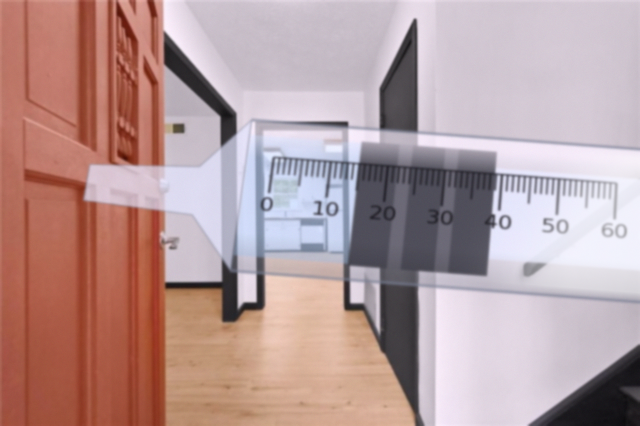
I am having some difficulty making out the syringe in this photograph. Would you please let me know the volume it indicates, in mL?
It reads 15 mL
